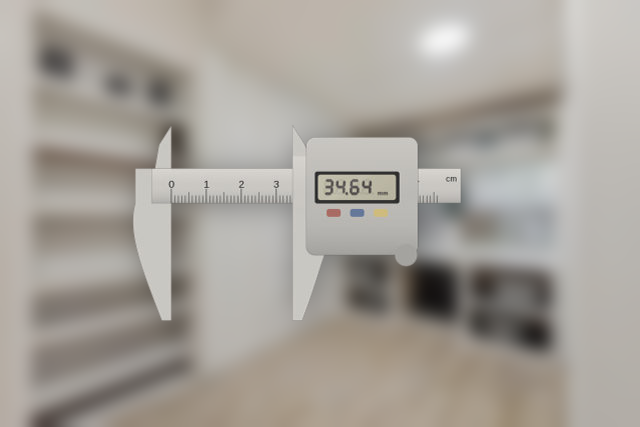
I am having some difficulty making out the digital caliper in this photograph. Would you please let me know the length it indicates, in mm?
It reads 34.64 mm
